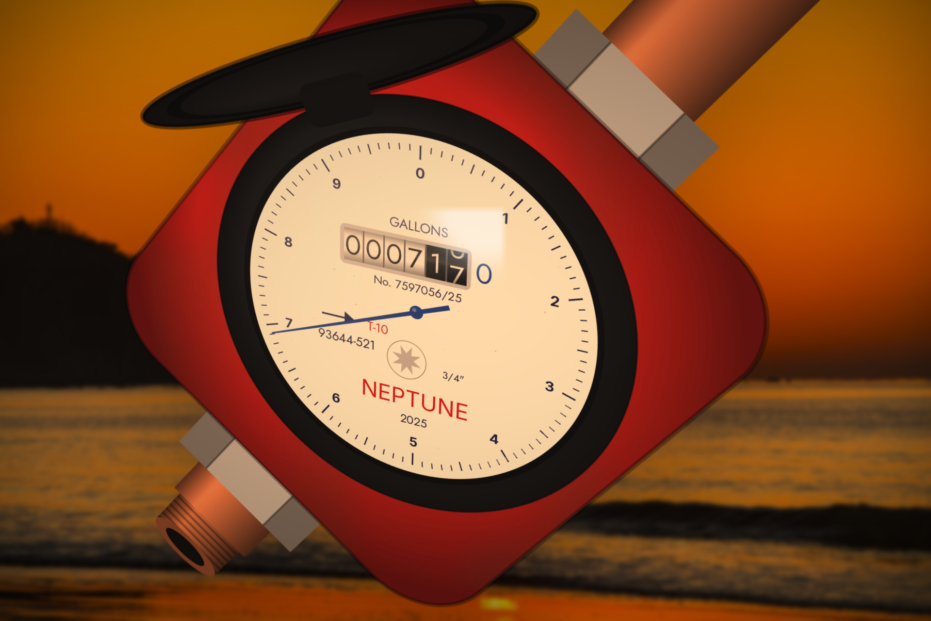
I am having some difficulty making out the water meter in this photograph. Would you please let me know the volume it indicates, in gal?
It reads 7166.9 gal
